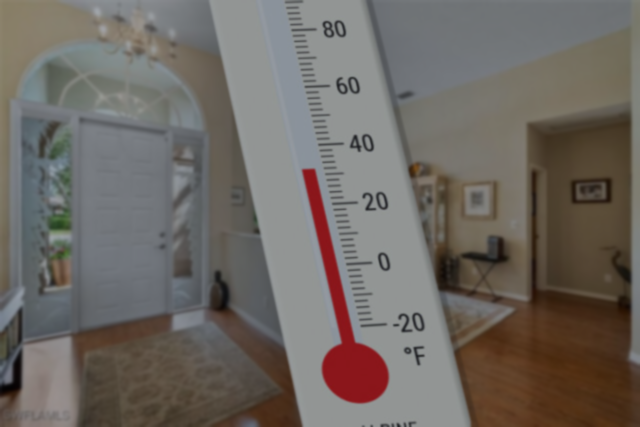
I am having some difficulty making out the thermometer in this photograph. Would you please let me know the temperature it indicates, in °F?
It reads 32 °F
